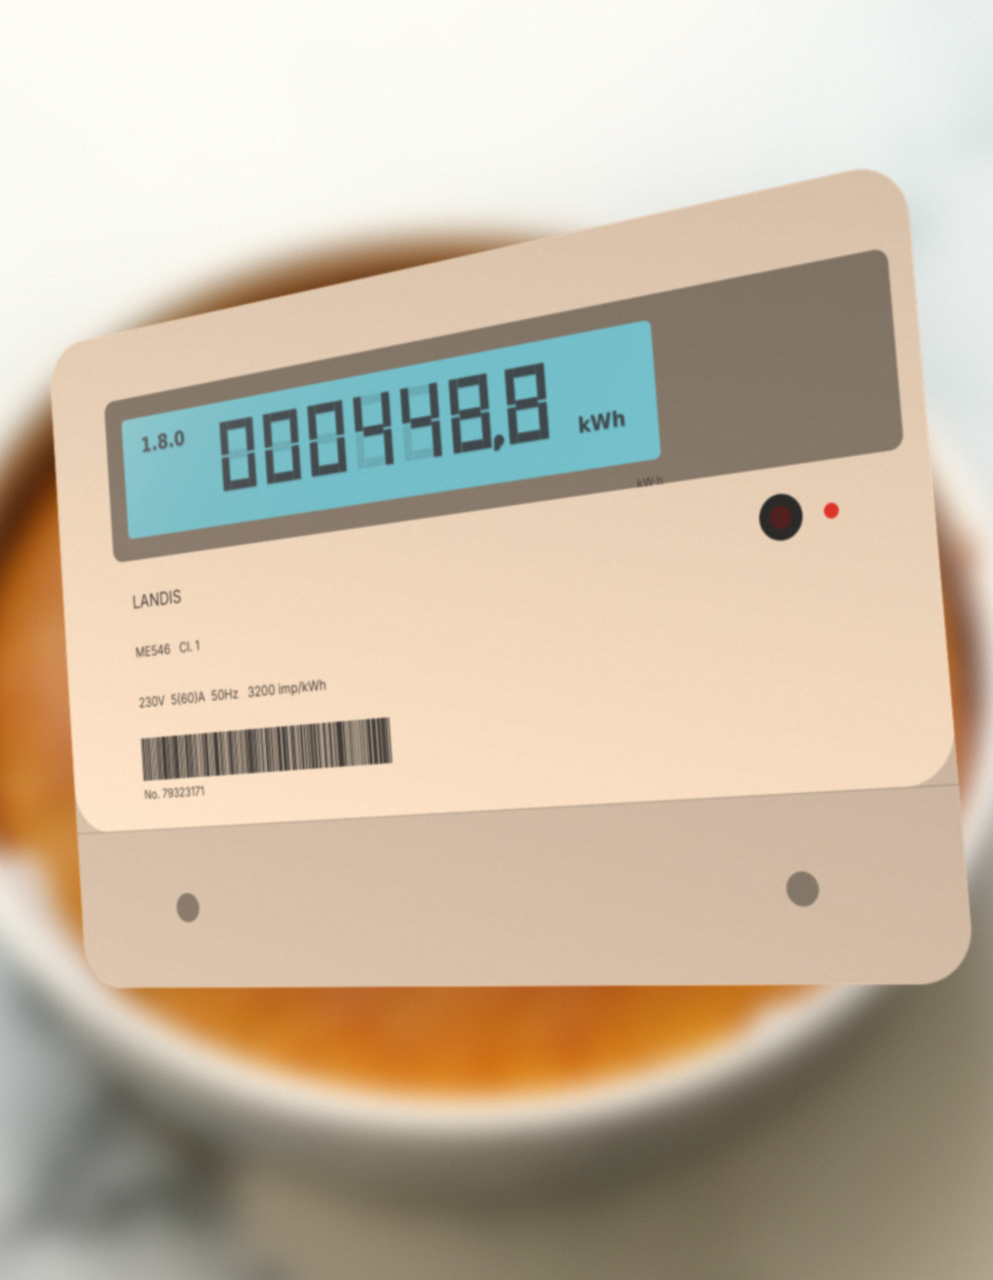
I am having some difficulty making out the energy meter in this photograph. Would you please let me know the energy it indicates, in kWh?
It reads 448.8 kWh
